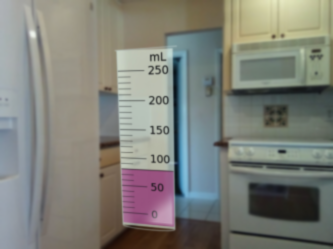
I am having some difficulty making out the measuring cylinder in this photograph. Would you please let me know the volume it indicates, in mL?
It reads 80 mL
